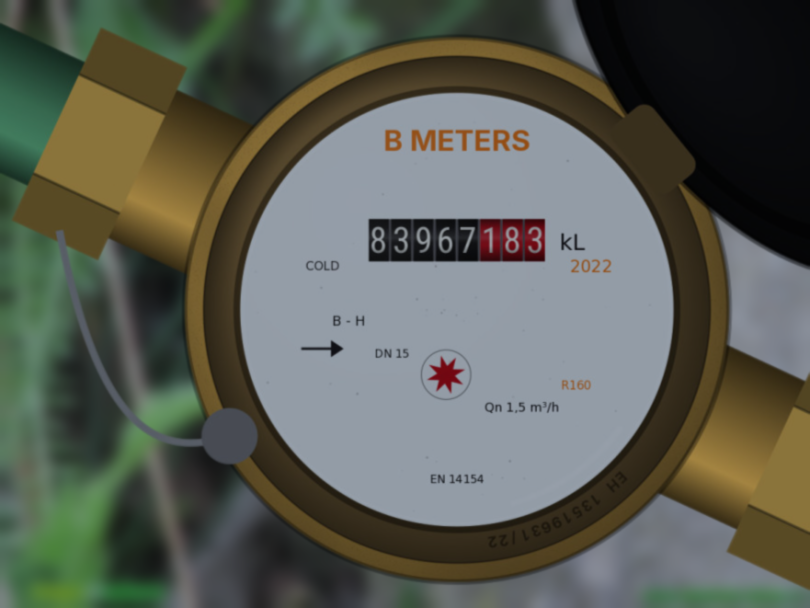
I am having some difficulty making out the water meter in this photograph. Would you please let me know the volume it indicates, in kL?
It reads 83967.183 kL
